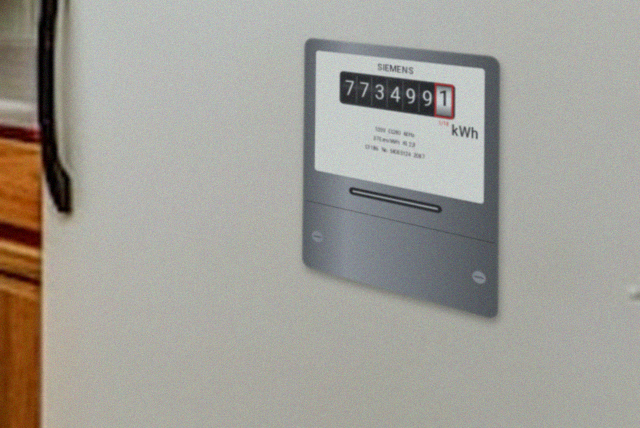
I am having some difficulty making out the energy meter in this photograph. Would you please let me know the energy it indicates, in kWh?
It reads 773499.1 kWh
